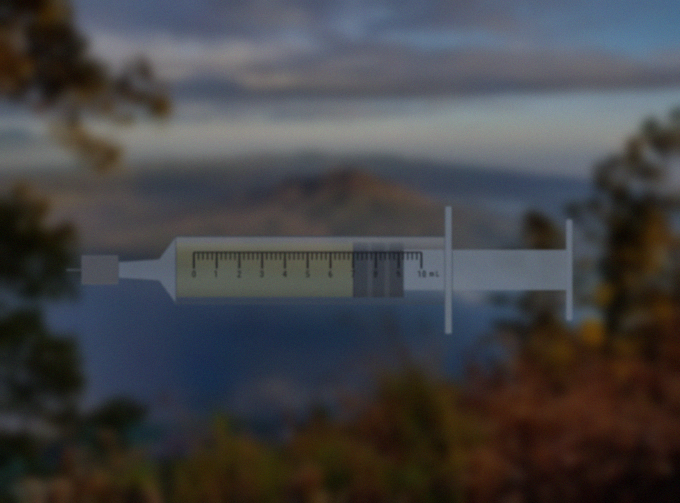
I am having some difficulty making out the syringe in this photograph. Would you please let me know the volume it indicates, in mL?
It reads 7 mL
